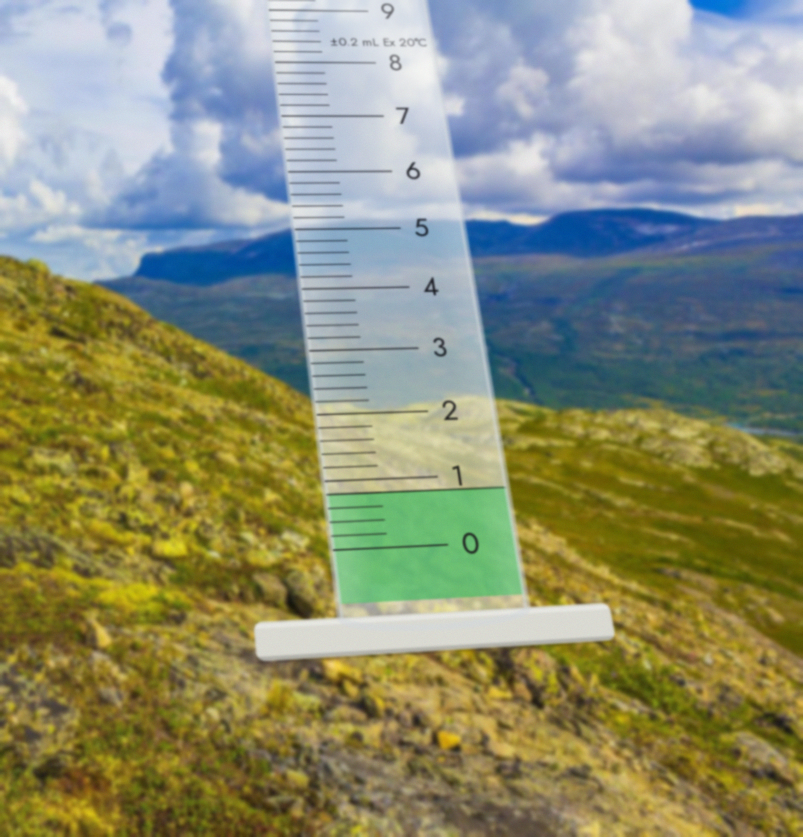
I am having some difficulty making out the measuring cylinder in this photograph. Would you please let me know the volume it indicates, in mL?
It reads 0.8 mL
